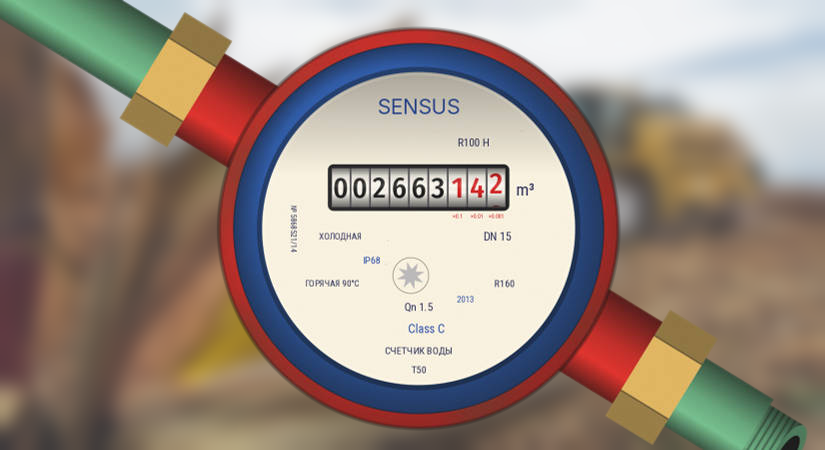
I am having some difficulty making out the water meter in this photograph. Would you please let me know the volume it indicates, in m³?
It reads 2663.142 m³
